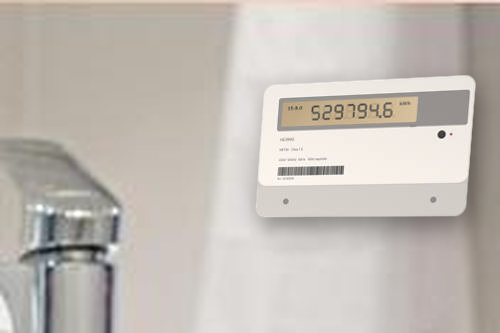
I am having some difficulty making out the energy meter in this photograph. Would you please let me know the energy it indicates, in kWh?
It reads 529794.6 kWh
